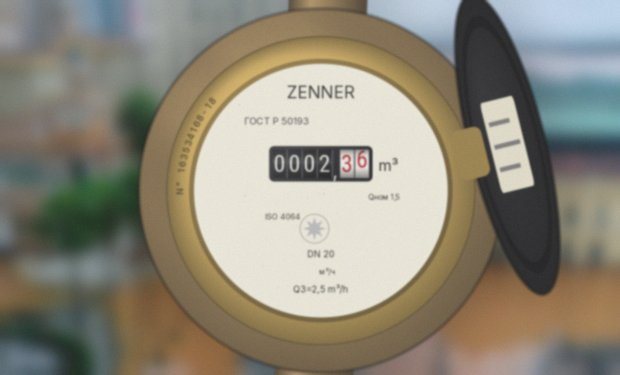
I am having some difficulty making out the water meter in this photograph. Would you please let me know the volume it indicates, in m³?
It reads 2.36 m³
